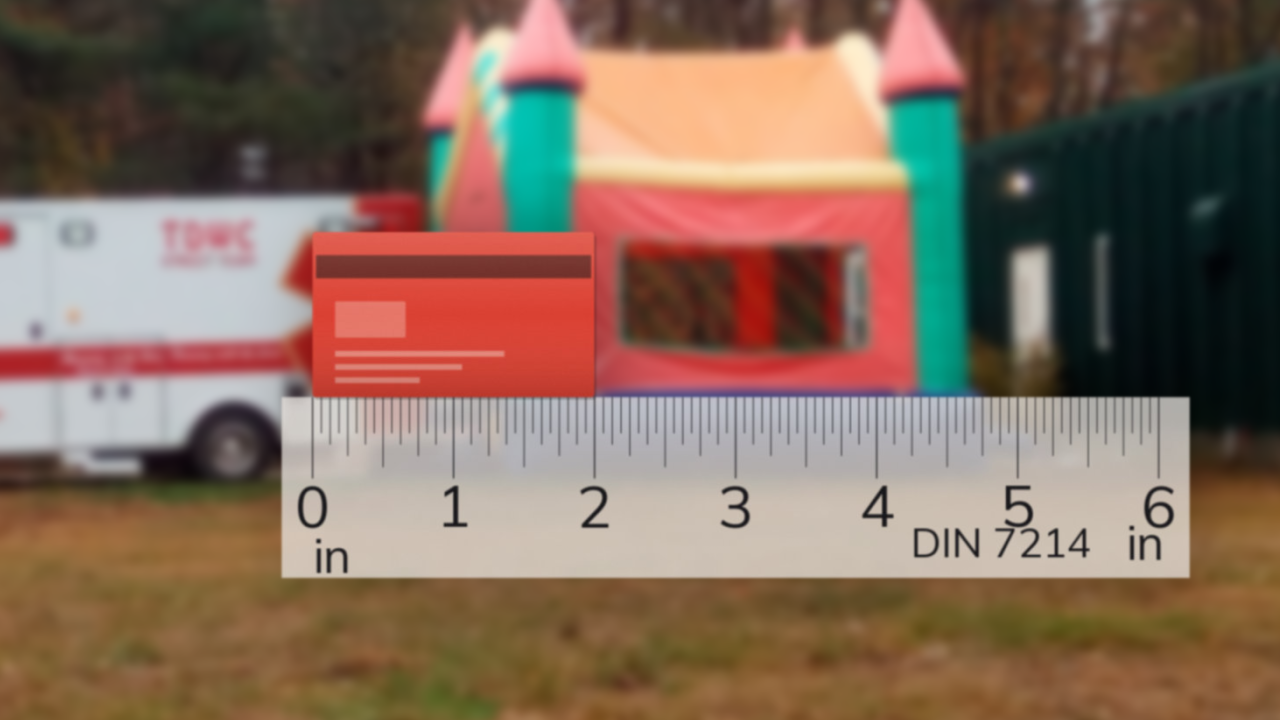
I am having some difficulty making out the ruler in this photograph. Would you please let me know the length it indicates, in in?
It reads 2 in
